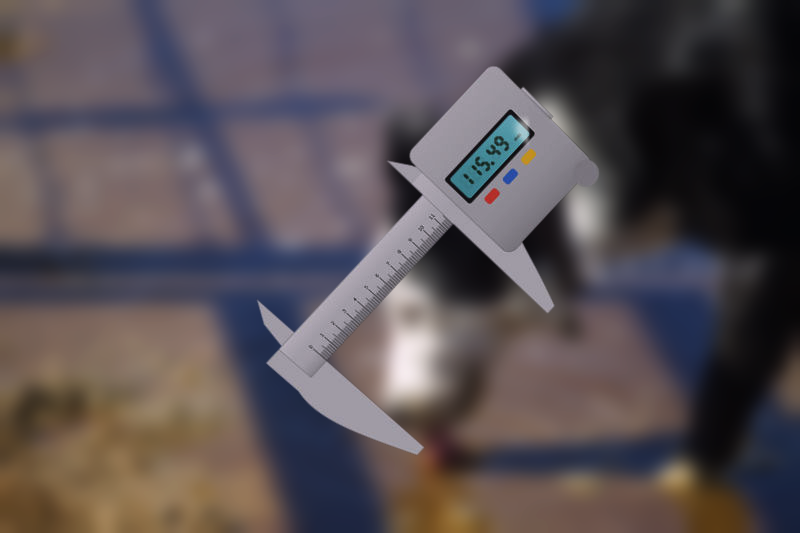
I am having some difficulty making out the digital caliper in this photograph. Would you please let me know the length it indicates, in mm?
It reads 115.49 mm
